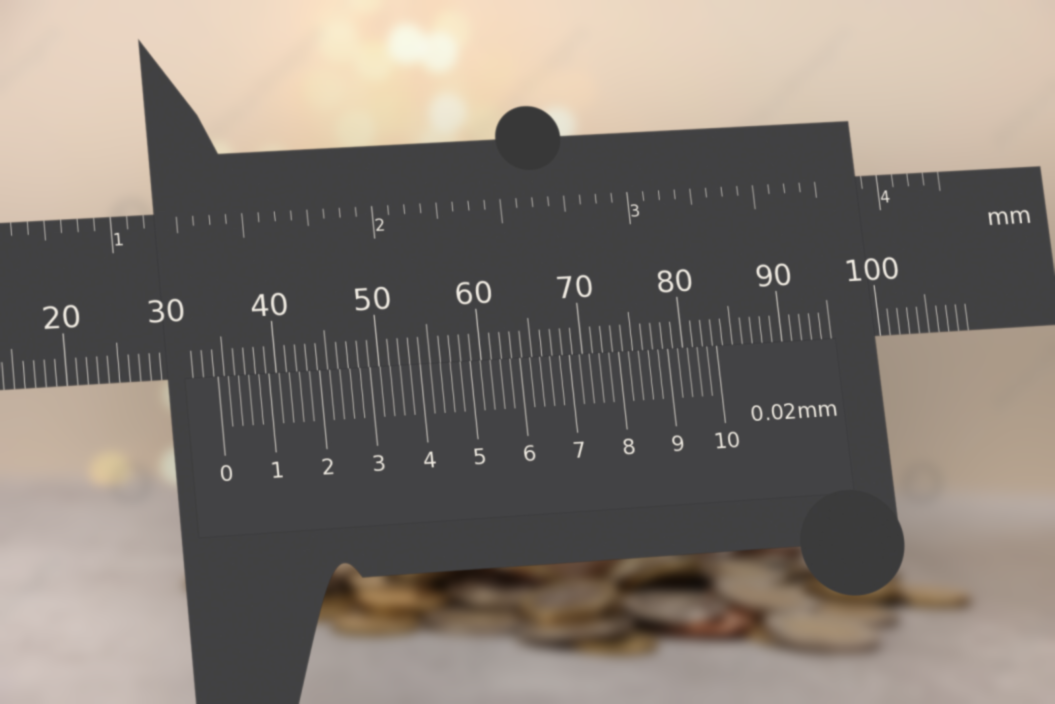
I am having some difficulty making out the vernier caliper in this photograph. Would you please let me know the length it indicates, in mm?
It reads 34.4 mm
